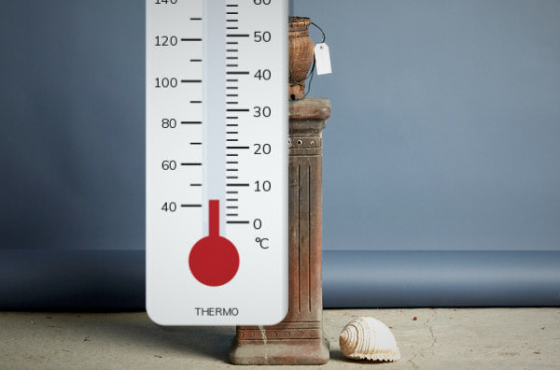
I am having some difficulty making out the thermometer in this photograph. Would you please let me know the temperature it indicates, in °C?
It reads 6 °C
